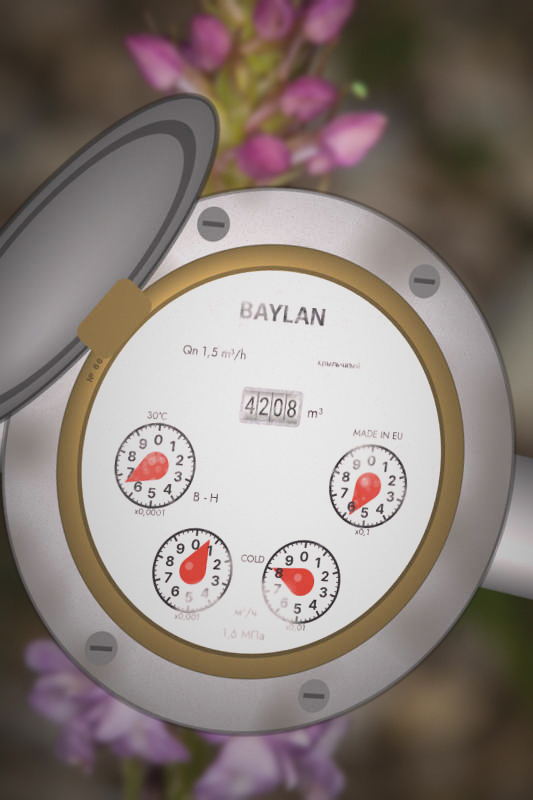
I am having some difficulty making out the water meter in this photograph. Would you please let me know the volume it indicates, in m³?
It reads 4208.5806 m³
